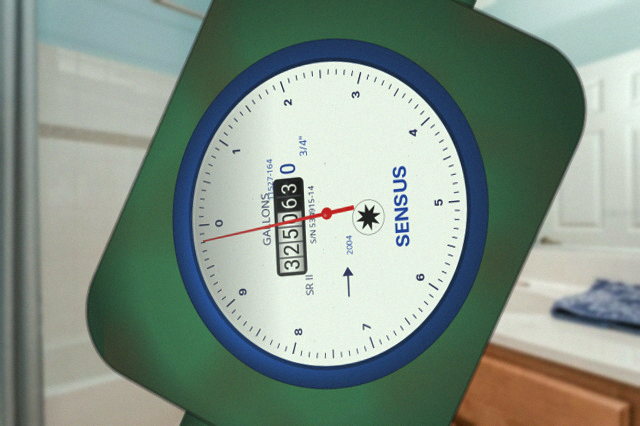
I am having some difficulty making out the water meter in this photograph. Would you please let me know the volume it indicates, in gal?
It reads 3250629.8 gal
